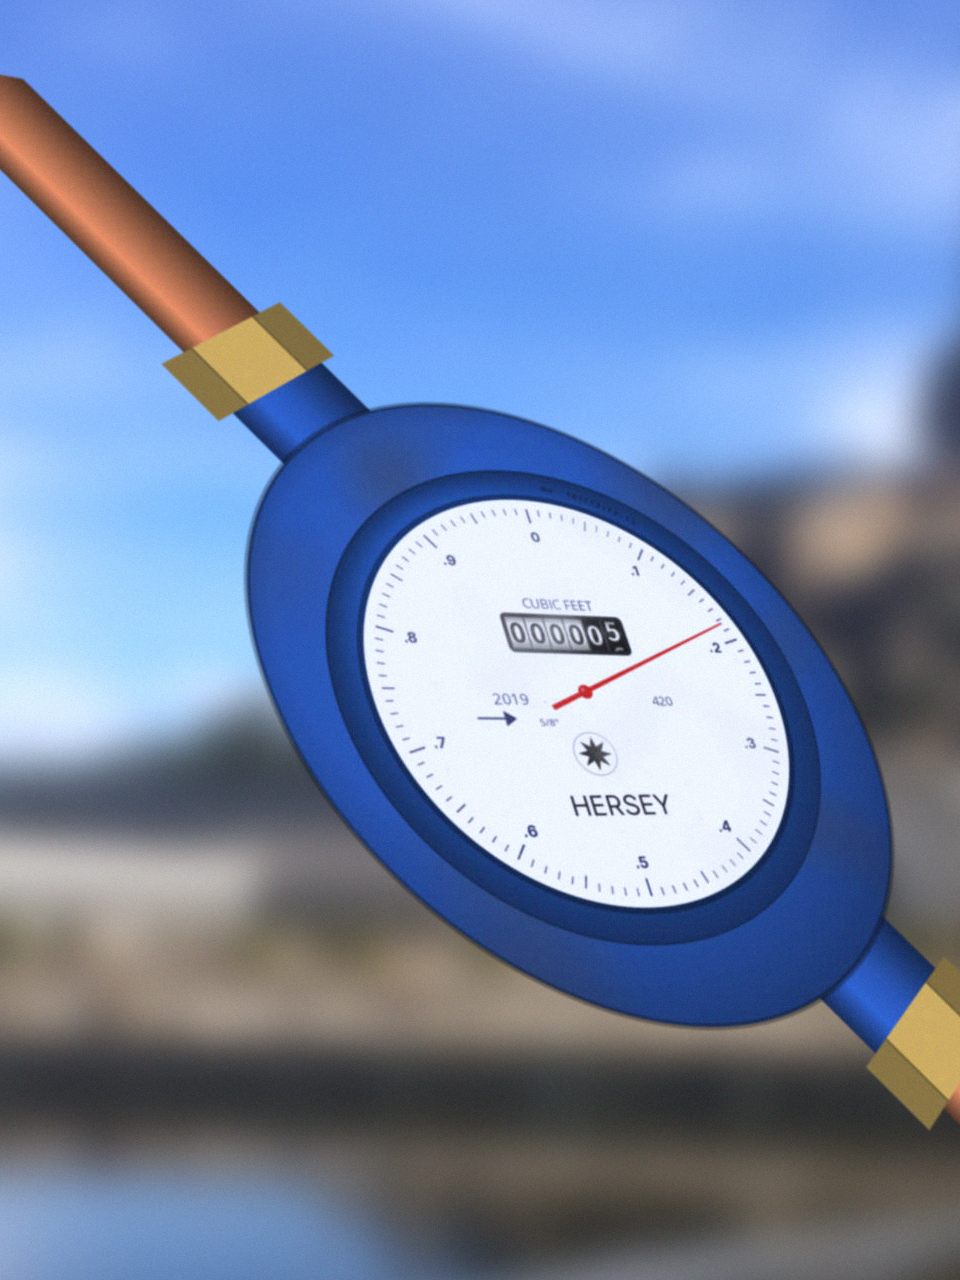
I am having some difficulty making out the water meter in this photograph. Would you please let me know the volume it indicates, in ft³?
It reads 5.18 ft³
